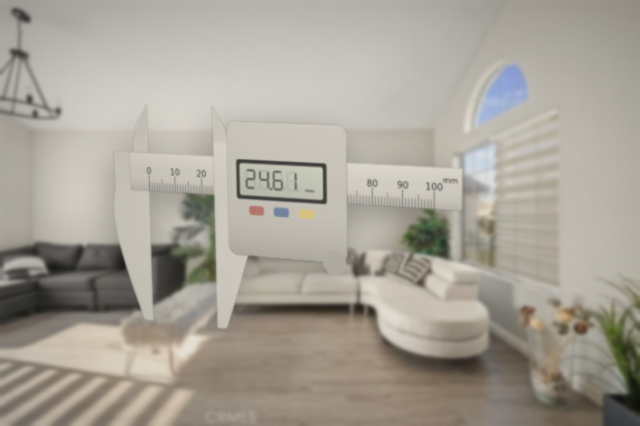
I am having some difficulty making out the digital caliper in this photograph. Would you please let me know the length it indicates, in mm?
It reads 24.61 mm
